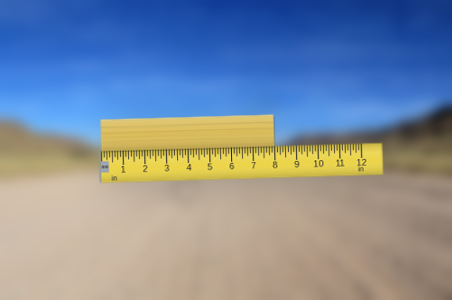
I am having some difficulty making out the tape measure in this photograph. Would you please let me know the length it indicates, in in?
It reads 8 in
